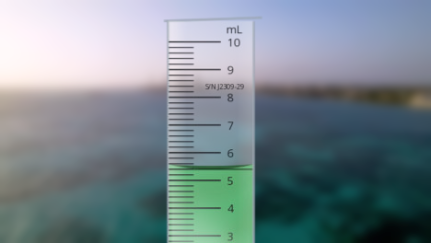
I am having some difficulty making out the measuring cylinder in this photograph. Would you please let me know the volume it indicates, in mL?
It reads 5.4 mL
